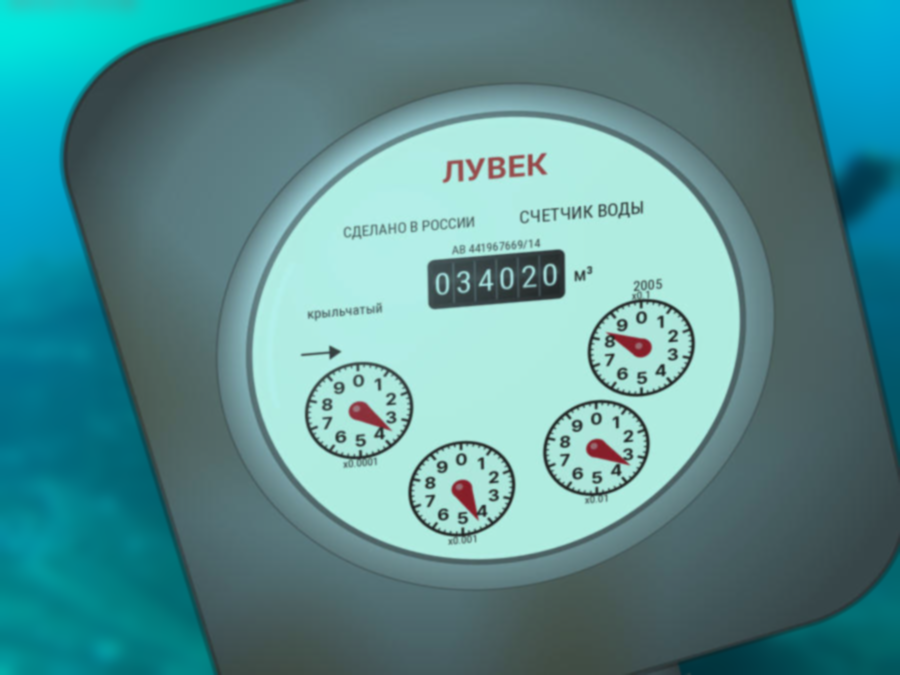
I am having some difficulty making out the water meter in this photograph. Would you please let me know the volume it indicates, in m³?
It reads 34020.8343 m³
